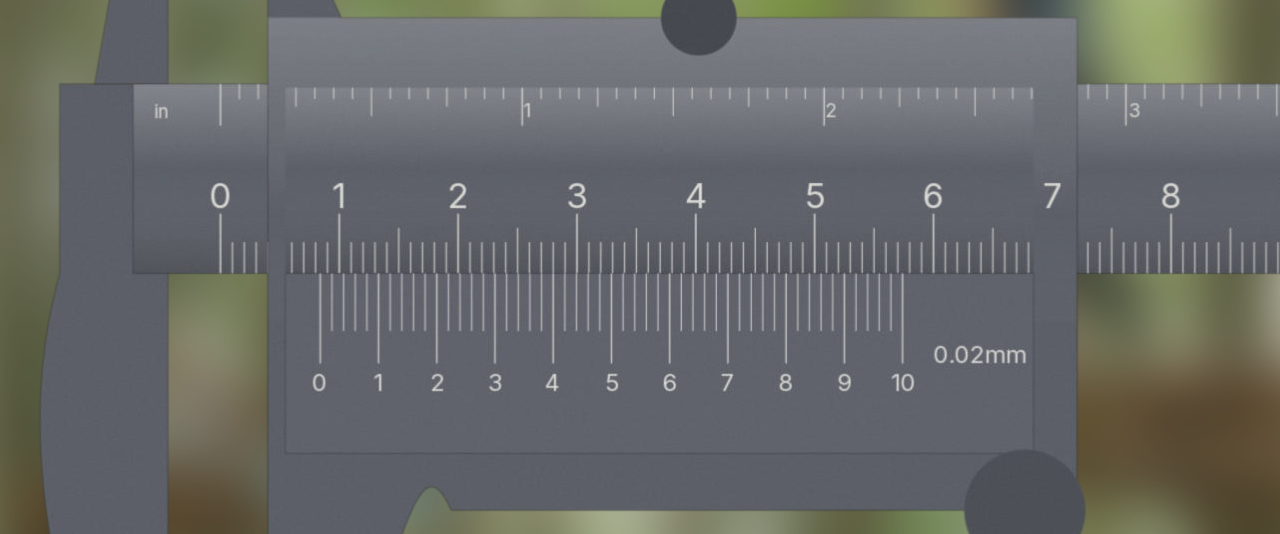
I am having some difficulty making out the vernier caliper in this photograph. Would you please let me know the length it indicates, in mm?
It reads 8.4 mm
